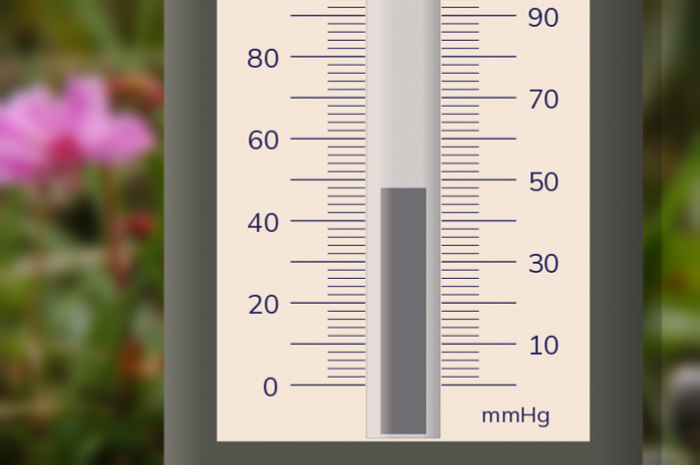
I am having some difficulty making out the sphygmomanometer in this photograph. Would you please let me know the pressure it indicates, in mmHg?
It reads 48 mmHg
